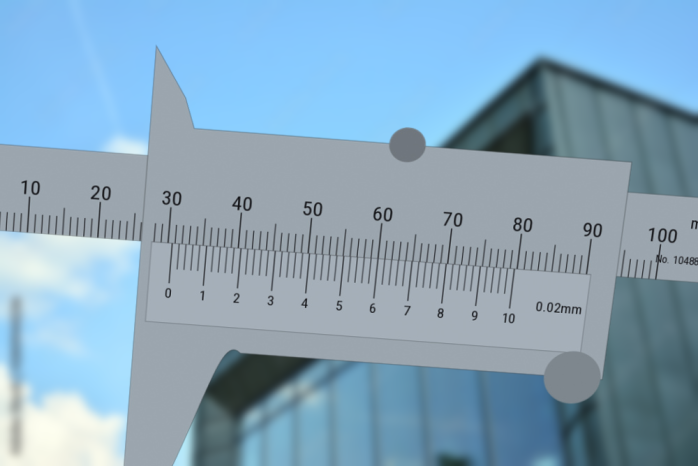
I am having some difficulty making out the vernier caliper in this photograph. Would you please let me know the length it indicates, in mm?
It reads 30.6 mm
